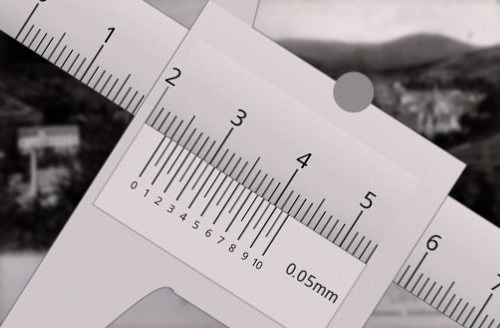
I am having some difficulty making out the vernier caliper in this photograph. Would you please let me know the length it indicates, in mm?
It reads 23.2 mm
